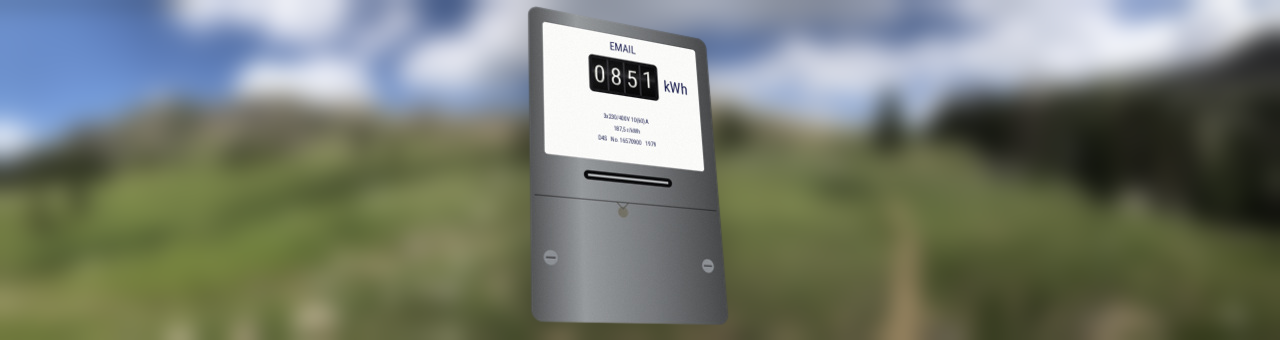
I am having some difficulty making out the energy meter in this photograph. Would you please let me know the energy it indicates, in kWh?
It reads 851 kWh
